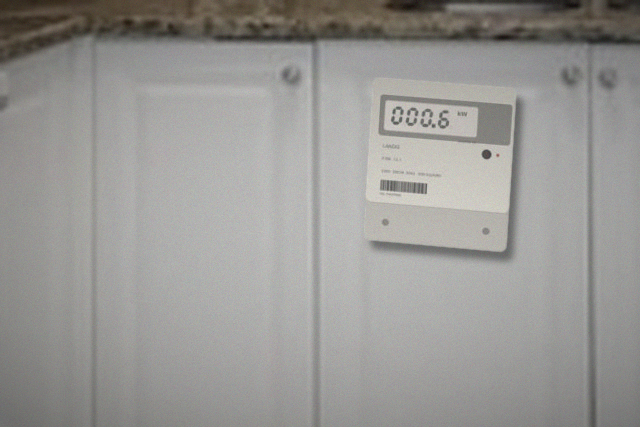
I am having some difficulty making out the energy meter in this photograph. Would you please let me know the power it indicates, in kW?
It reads 0.6 kW
